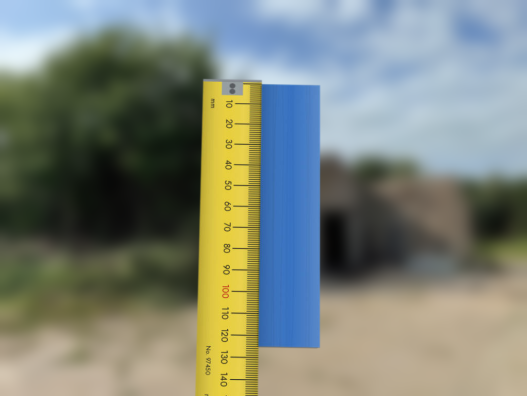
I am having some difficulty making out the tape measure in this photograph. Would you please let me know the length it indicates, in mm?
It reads 125 mm
